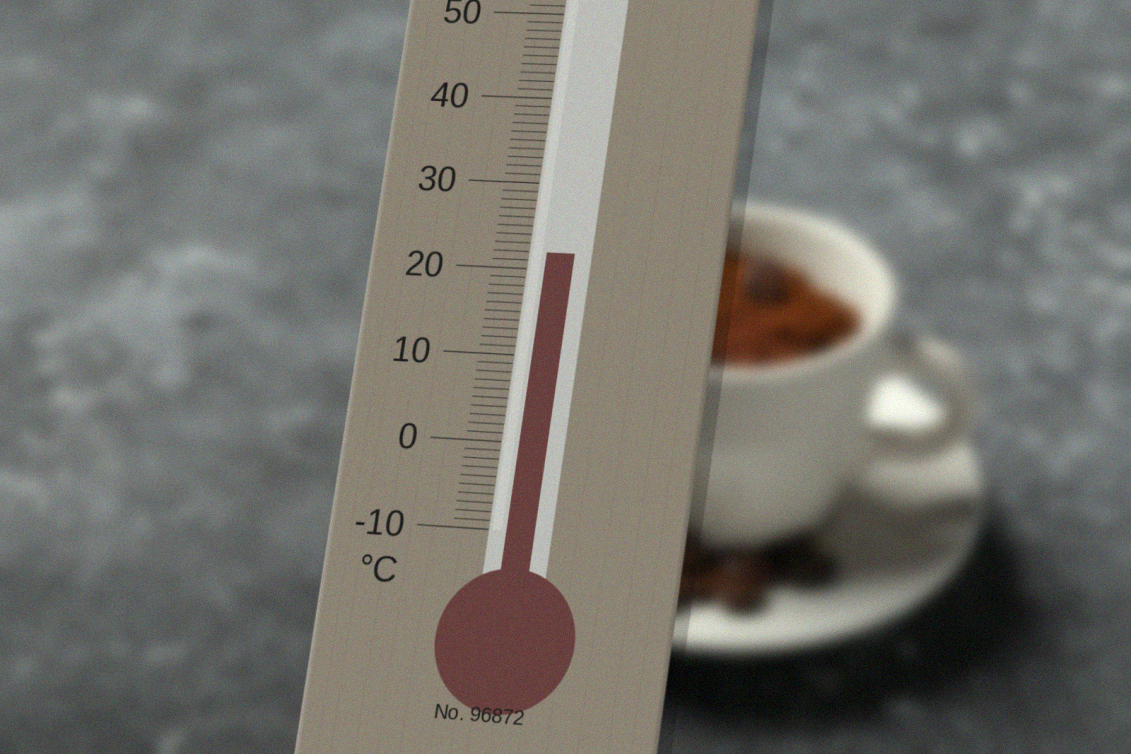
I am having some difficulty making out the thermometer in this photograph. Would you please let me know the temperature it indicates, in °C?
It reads 22 °C
